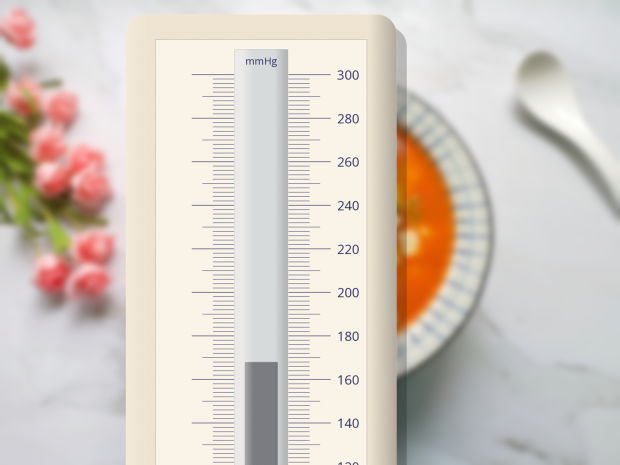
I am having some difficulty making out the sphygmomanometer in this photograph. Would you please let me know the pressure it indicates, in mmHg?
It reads 168 mmHg
